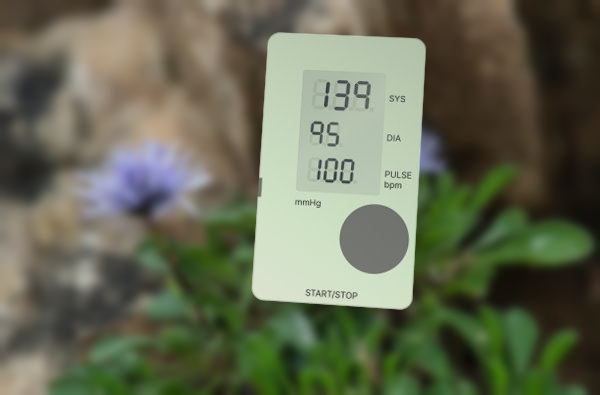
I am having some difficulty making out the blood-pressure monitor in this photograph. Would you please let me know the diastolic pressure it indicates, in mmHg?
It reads 95 mmHg
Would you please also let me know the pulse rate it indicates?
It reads 100 bpm
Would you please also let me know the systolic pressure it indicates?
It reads 139 mmHg
